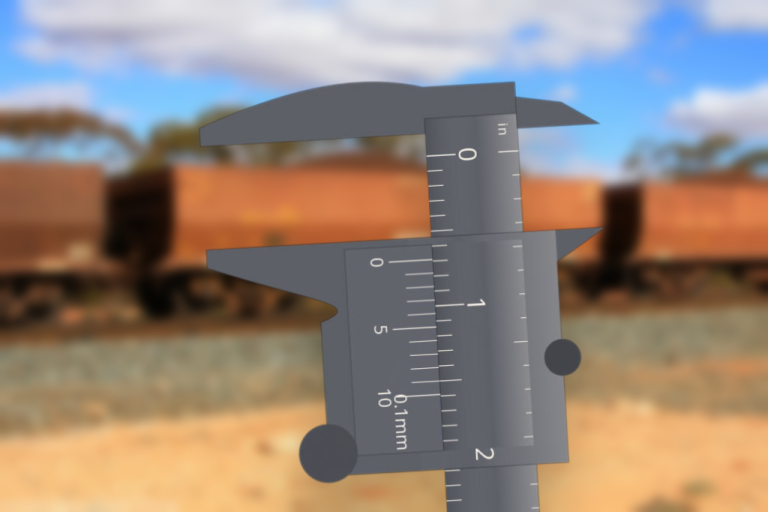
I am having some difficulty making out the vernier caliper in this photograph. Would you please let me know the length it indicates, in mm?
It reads 6.9 mm
